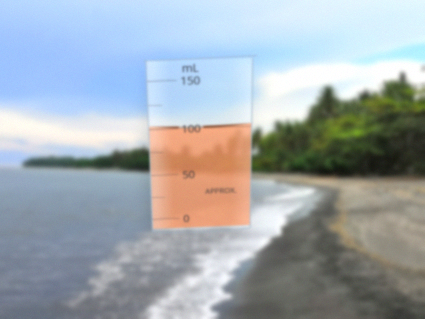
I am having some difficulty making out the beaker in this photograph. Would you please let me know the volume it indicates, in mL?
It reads 100 mL
